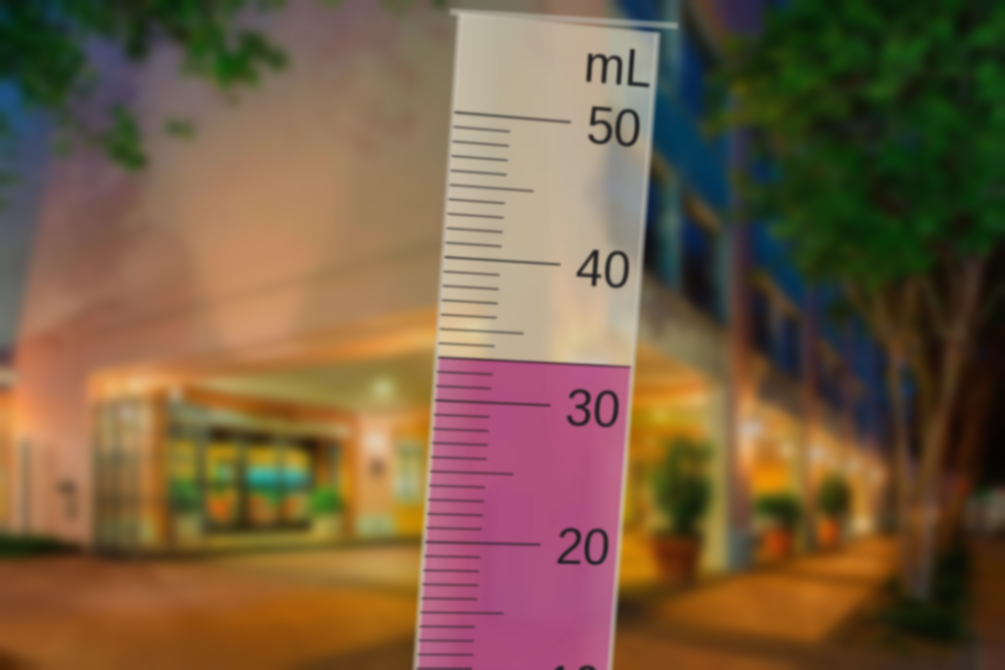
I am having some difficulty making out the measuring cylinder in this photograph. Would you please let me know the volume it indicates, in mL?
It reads 33 mL
